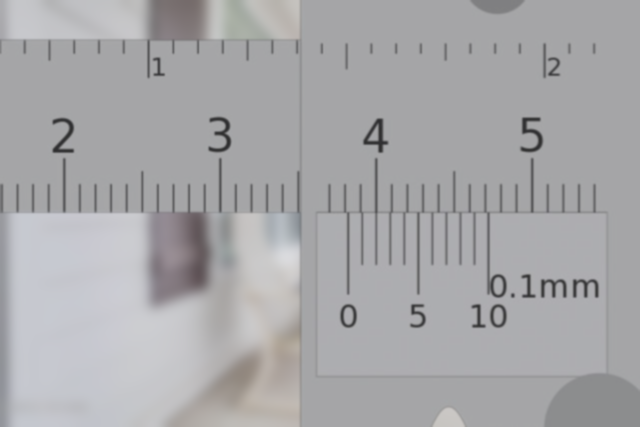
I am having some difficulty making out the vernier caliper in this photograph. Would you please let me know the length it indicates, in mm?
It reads 38.2 mm
